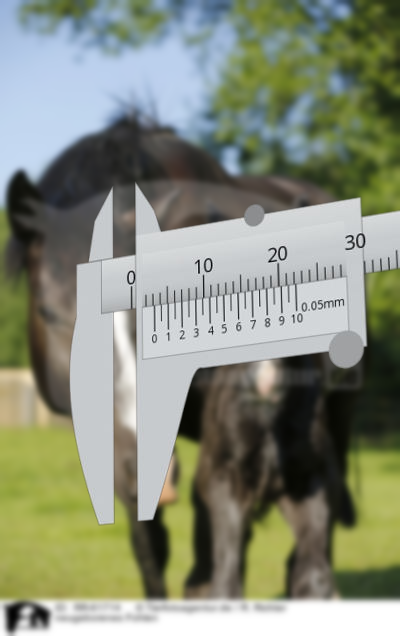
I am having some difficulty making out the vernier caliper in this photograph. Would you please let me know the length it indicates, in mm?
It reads 3.2 mm
